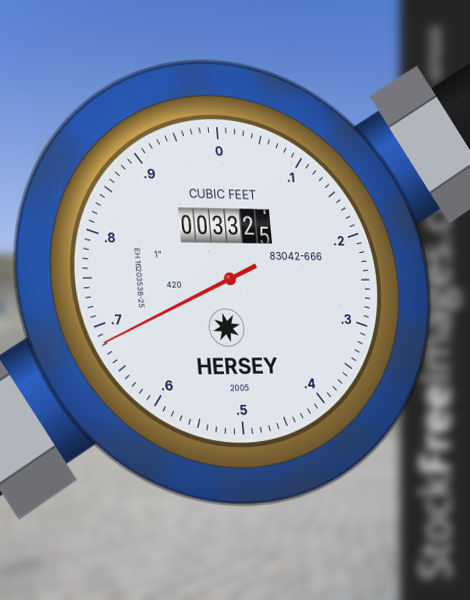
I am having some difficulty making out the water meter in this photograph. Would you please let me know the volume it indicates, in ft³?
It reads 3324.68 ft³
